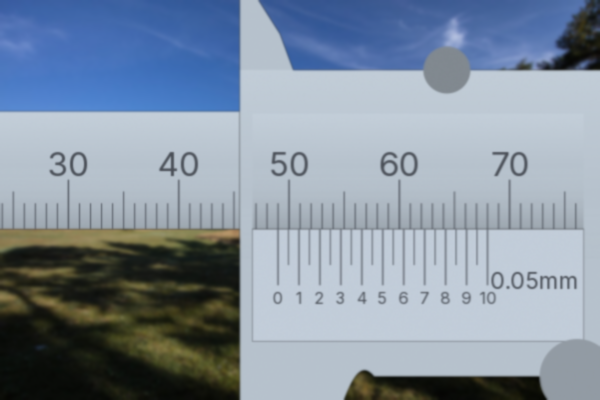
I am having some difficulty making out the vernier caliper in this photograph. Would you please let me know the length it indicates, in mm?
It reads 49.0 mm
